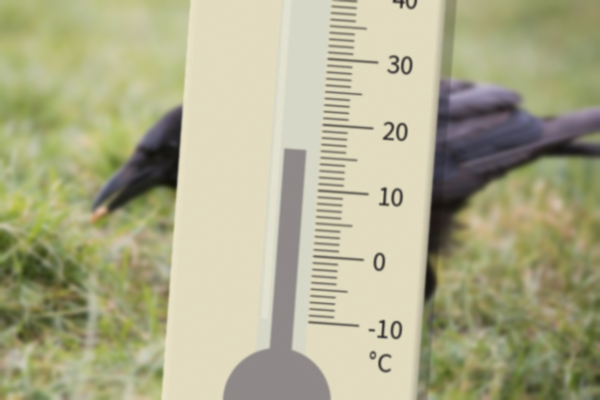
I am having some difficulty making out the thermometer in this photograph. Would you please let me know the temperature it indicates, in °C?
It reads 16 °C
